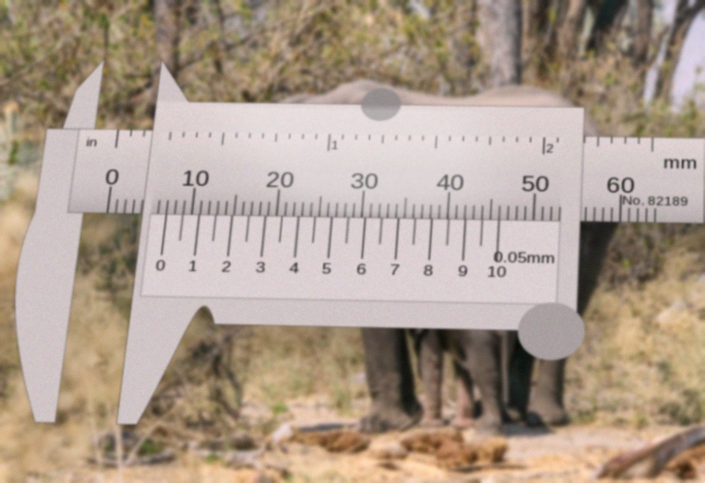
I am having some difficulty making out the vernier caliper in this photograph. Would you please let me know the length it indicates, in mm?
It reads 7.0 mm
